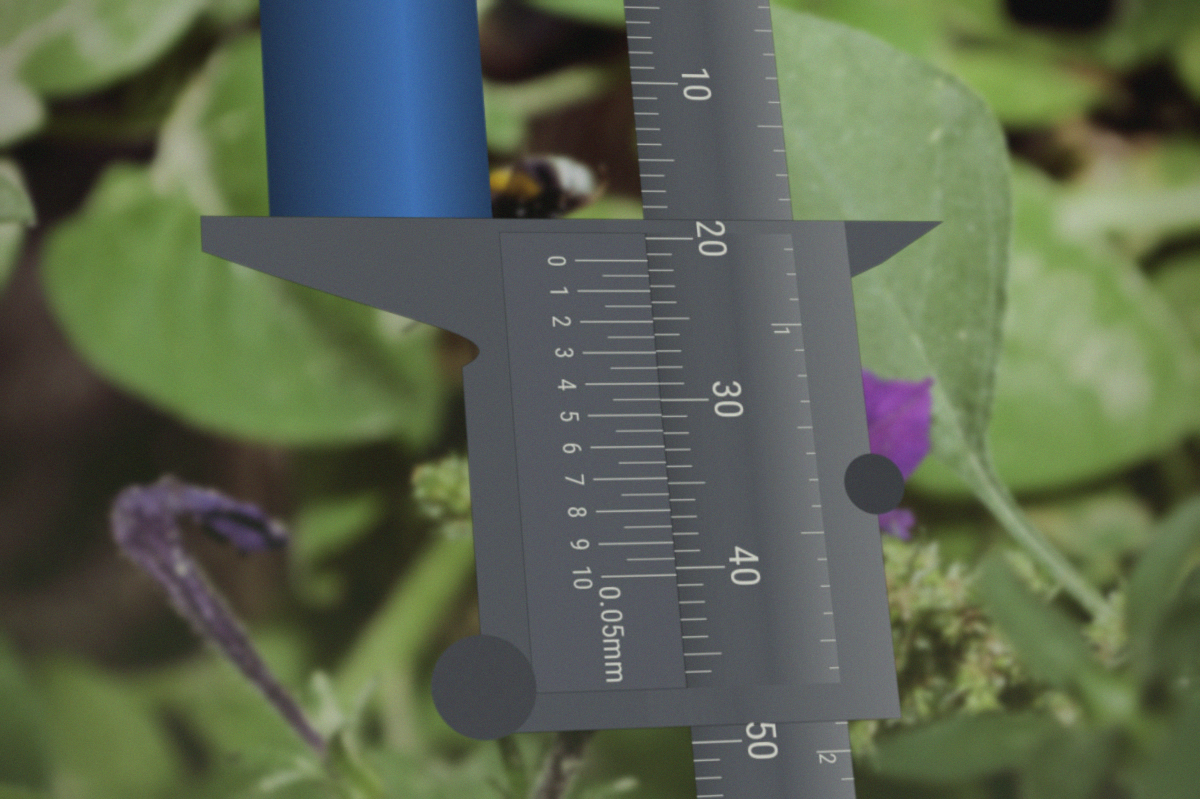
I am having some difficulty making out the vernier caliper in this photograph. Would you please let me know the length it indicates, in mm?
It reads 21.4 mm
